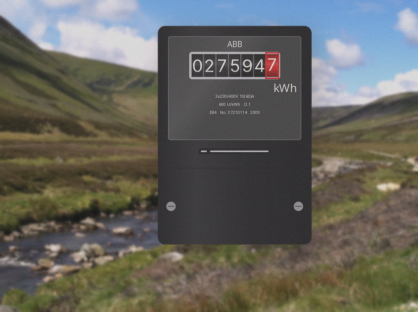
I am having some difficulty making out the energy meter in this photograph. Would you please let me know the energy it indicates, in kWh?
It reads 27594.7 kWh
